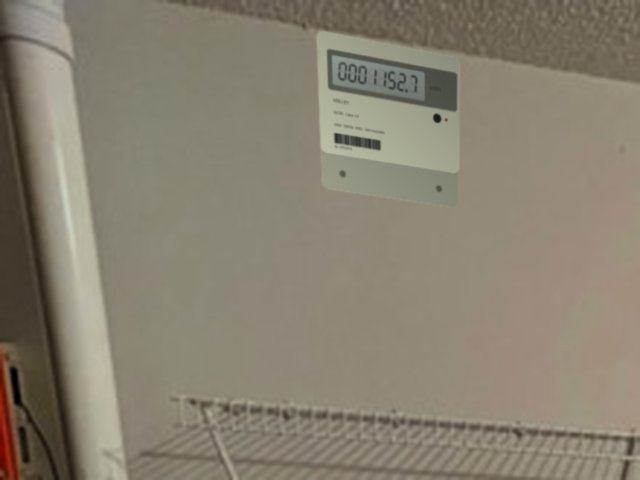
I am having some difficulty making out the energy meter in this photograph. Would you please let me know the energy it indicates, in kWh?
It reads 1152.7 kWh
